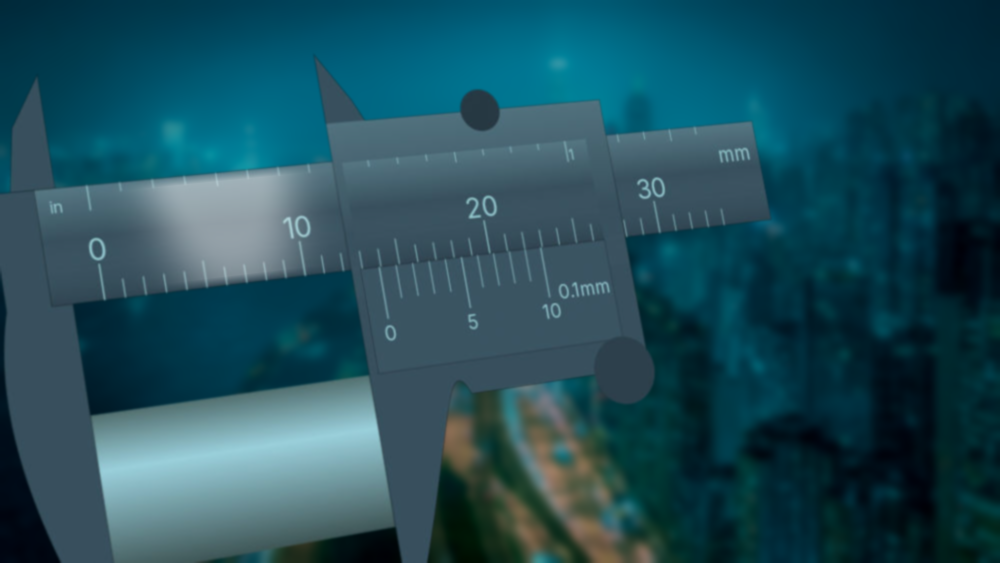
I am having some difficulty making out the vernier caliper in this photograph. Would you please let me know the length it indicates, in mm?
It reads 13.9 mm
